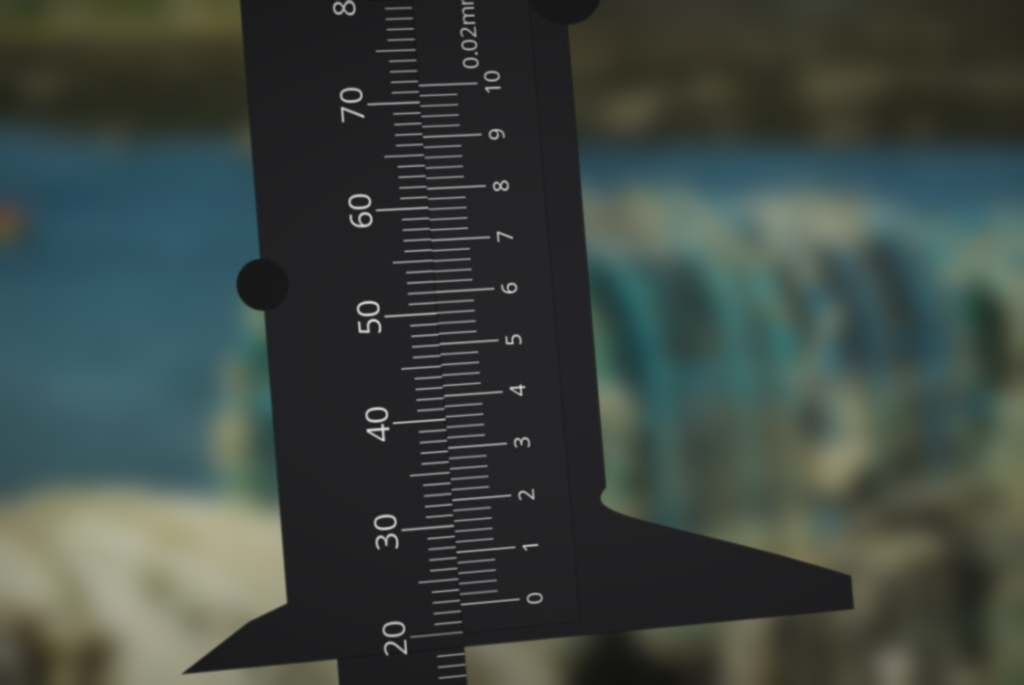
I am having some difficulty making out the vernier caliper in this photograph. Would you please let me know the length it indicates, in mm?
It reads 22.6 mm
